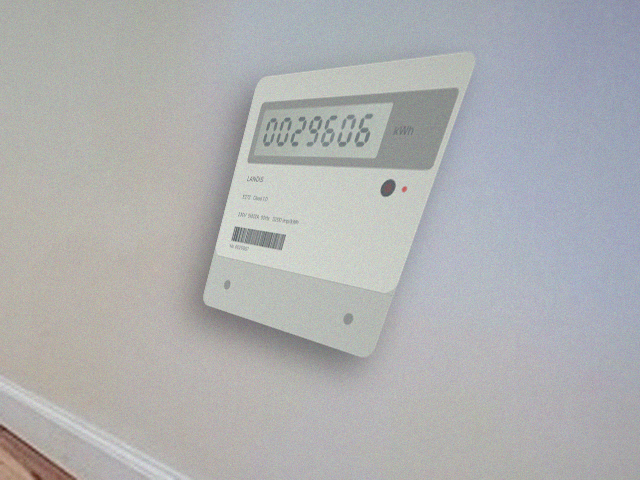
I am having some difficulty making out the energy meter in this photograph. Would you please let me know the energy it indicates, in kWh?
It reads 29606 kWh
